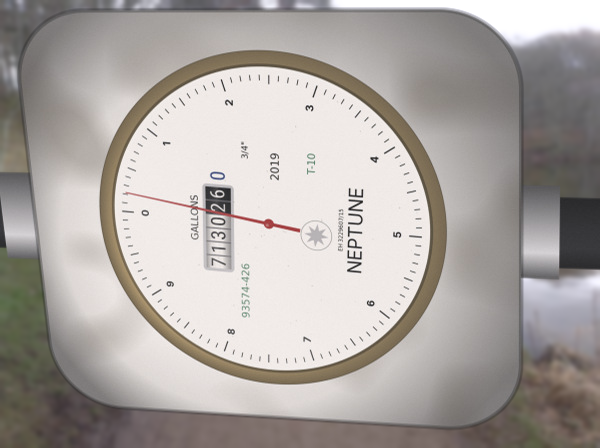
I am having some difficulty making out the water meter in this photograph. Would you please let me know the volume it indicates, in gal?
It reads 7130260.2 gal
